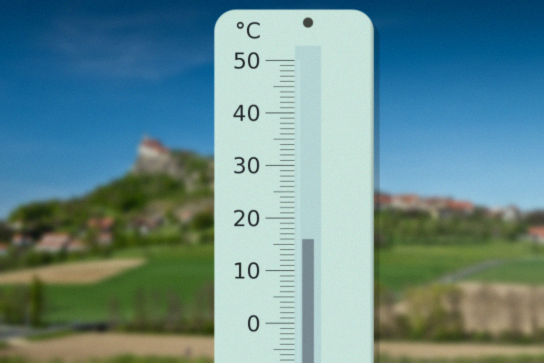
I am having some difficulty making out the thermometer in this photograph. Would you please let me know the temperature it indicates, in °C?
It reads 16 °C
